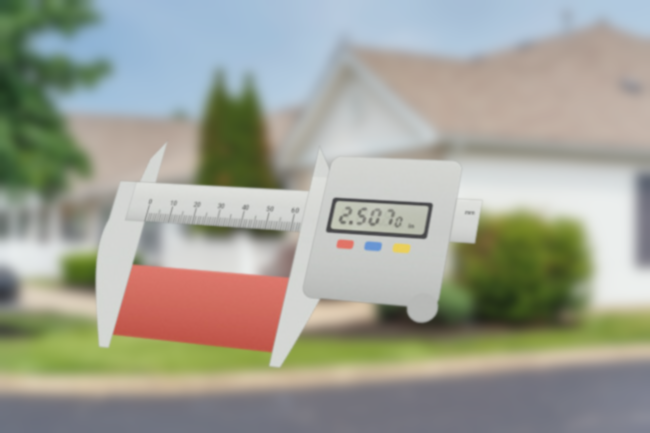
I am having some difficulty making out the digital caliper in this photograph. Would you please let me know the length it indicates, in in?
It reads 2.5070 in
